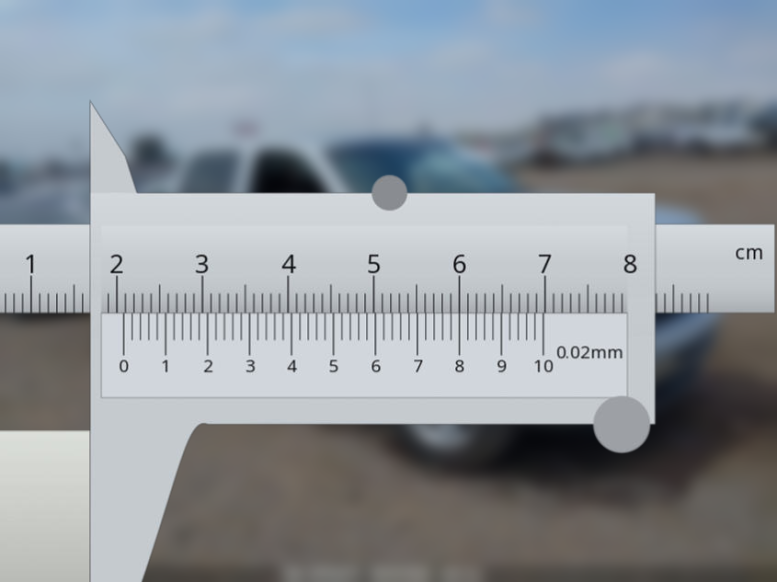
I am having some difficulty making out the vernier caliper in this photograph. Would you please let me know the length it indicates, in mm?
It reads 20.8 mm
